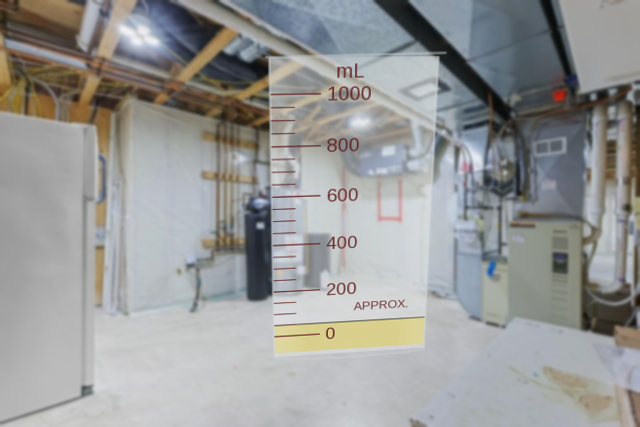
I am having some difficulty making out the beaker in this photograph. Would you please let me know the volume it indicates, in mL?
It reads 50 mL
